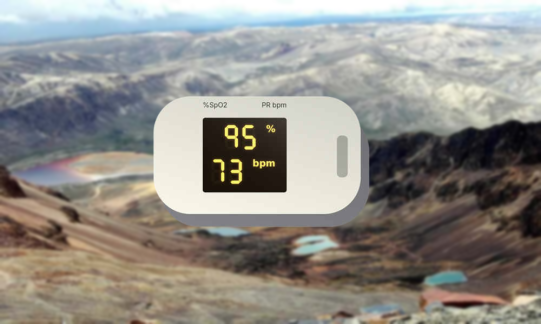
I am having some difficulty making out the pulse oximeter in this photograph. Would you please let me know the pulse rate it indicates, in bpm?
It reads 73 bpm
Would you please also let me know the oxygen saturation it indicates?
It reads 95 %
